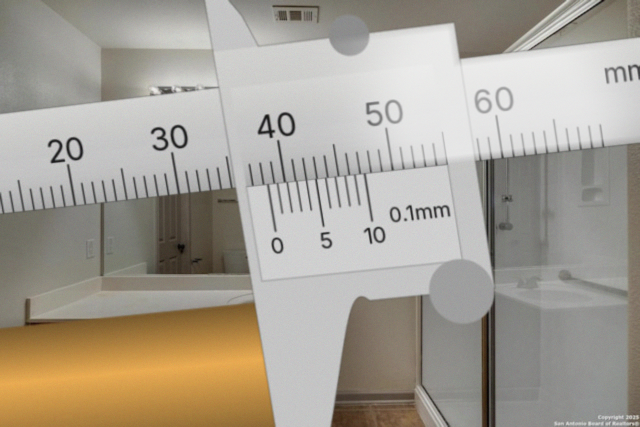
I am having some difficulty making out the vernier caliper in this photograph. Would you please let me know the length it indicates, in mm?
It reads 38.4 mm
